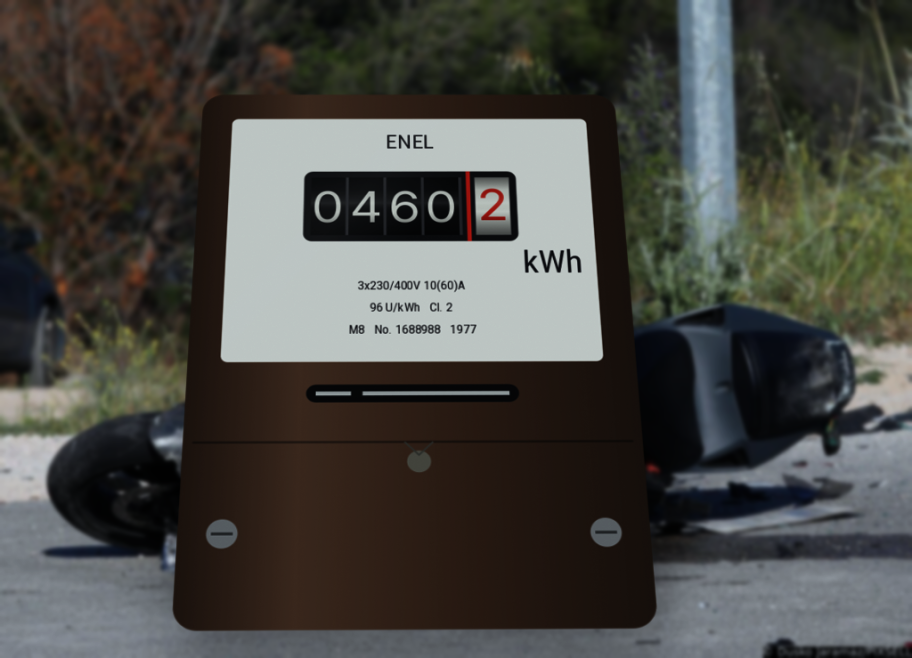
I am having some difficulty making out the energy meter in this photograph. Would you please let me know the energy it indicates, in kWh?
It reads 460.2 kWh
